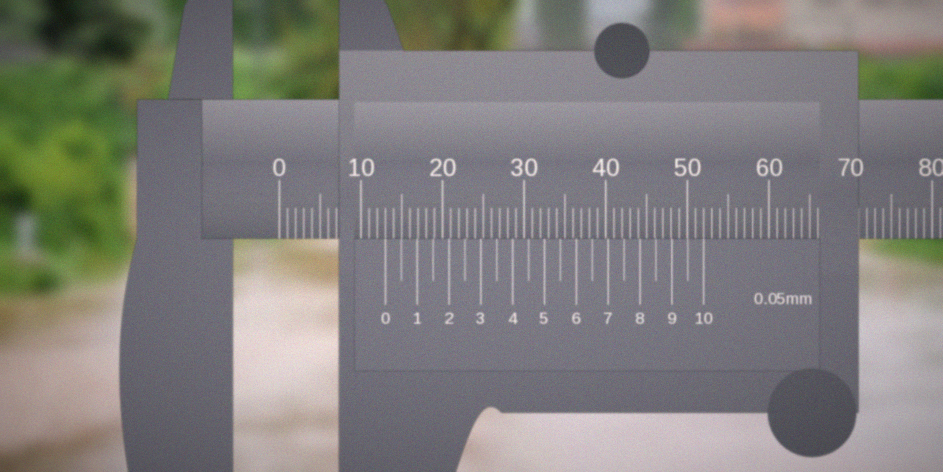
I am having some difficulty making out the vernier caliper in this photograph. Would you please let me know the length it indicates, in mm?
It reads 13.0 mm
